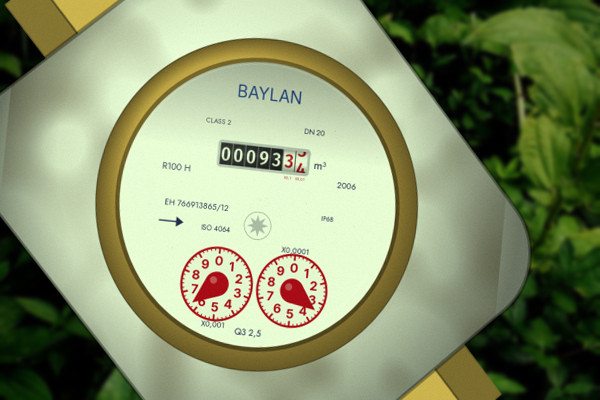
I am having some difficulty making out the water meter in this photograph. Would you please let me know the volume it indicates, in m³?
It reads 93.3363 m³
